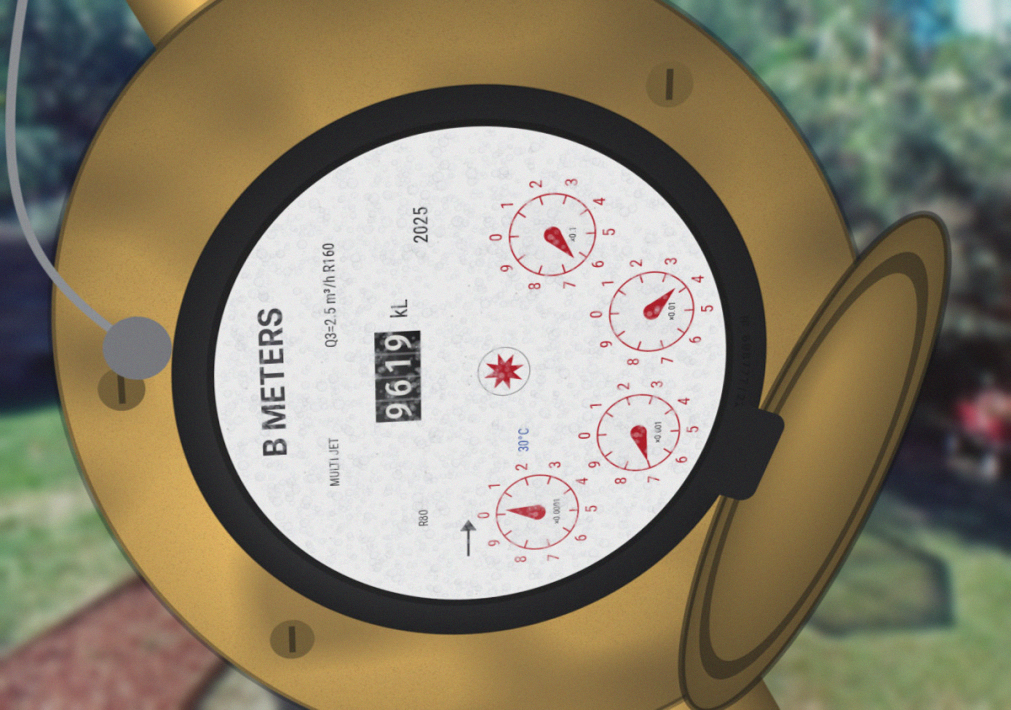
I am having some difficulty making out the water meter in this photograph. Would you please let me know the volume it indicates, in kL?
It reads 9619.6370 kL
